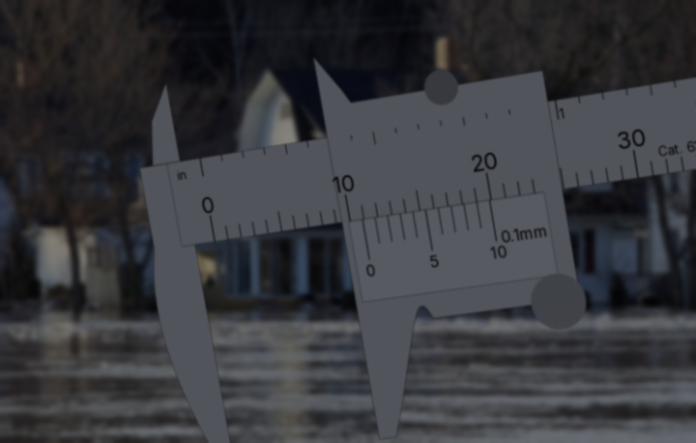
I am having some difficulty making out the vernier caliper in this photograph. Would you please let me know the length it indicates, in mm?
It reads 10.9 mm
